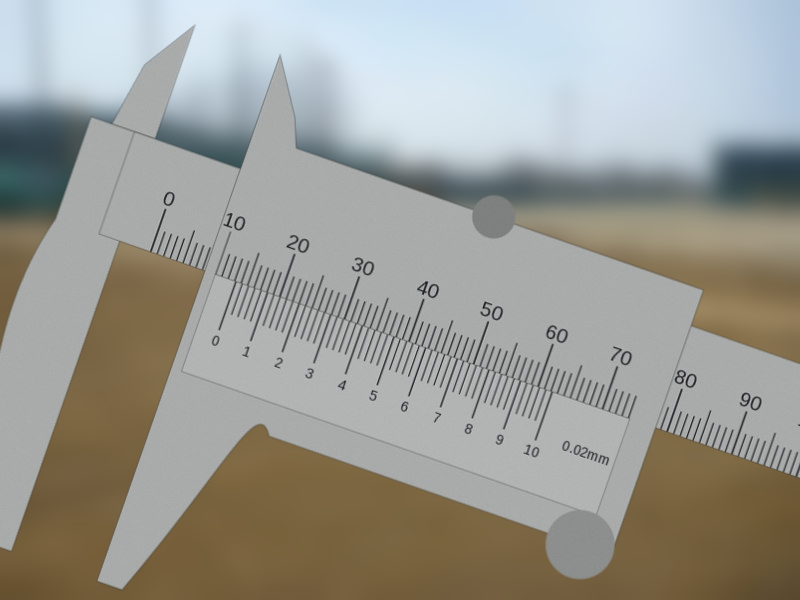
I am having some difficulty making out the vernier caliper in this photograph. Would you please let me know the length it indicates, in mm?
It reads 13.2 mm
